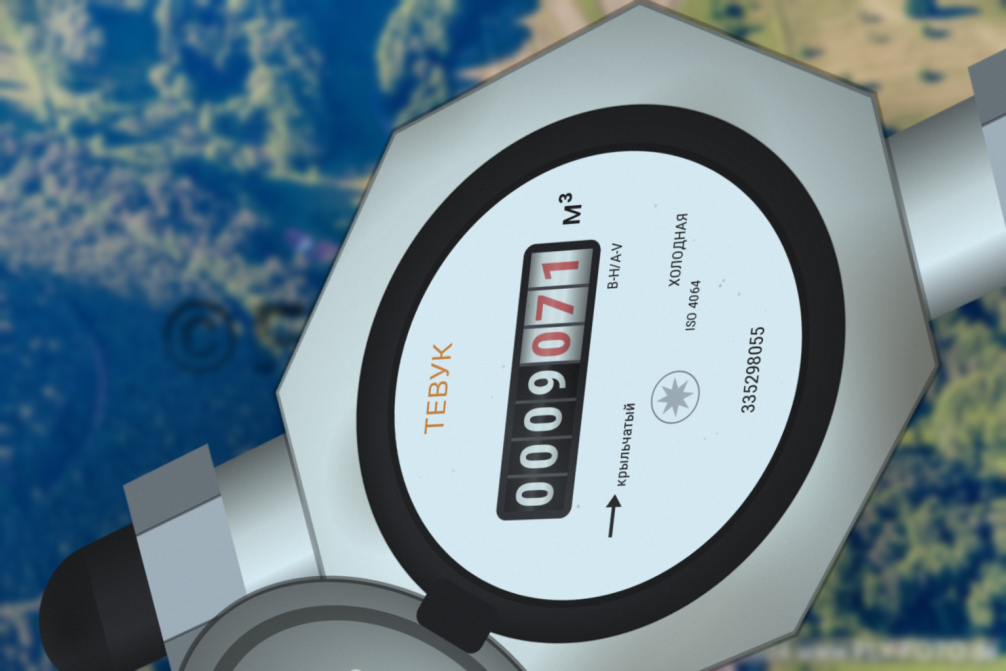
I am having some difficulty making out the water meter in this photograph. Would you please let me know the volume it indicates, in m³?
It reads 9.071 m³
